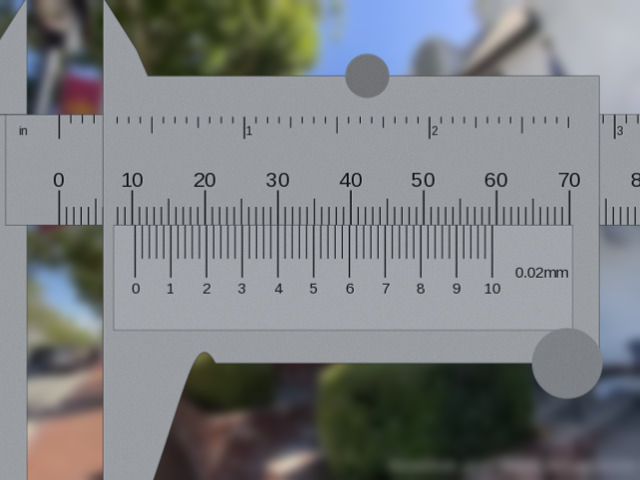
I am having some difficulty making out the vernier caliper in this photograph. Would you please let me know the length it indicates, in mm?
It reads 10.4 mm
